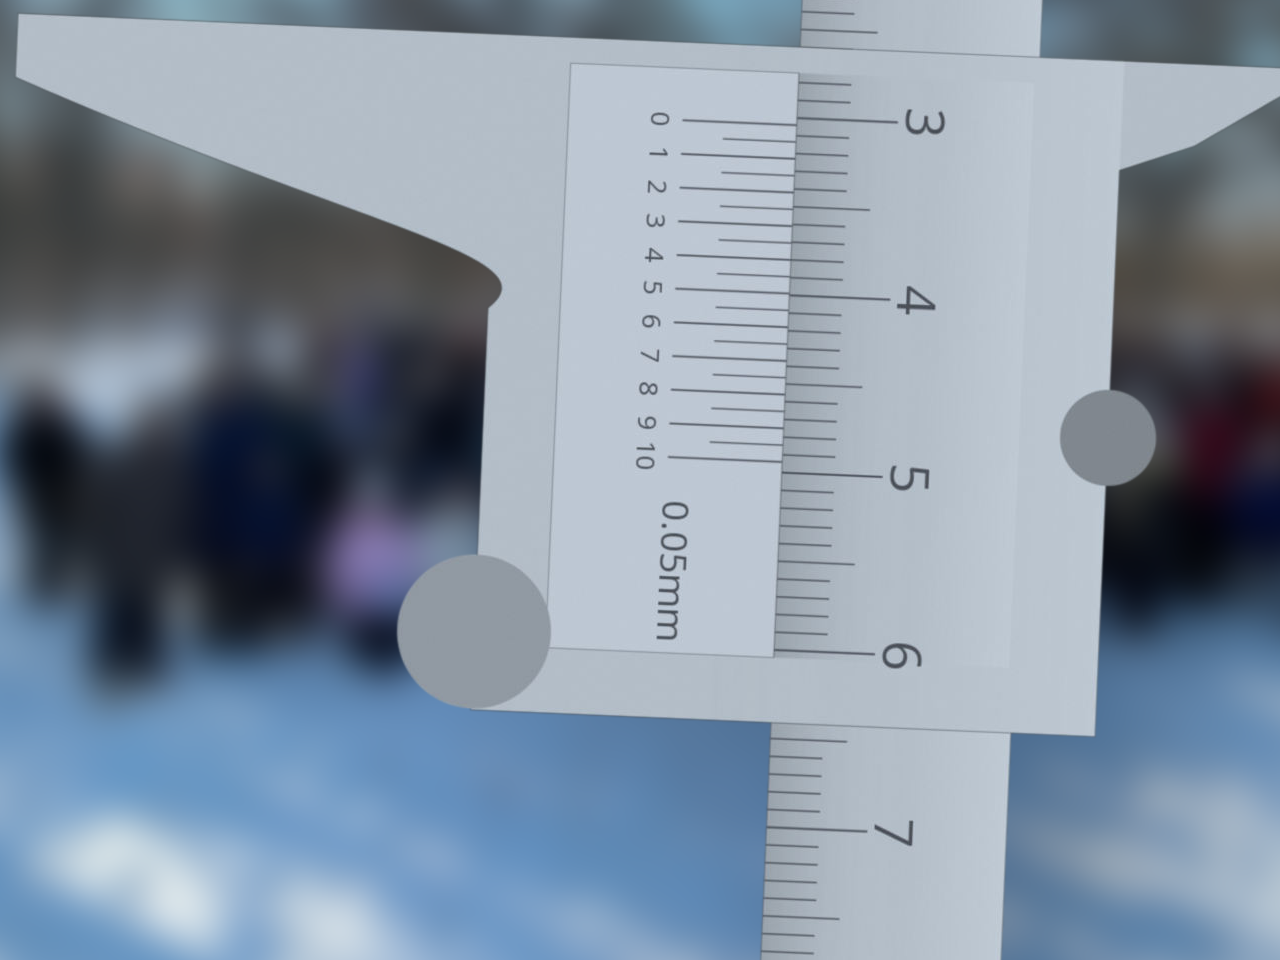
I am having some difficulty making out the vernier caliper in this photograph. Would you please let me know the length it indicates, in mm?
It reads 30.4 mm
